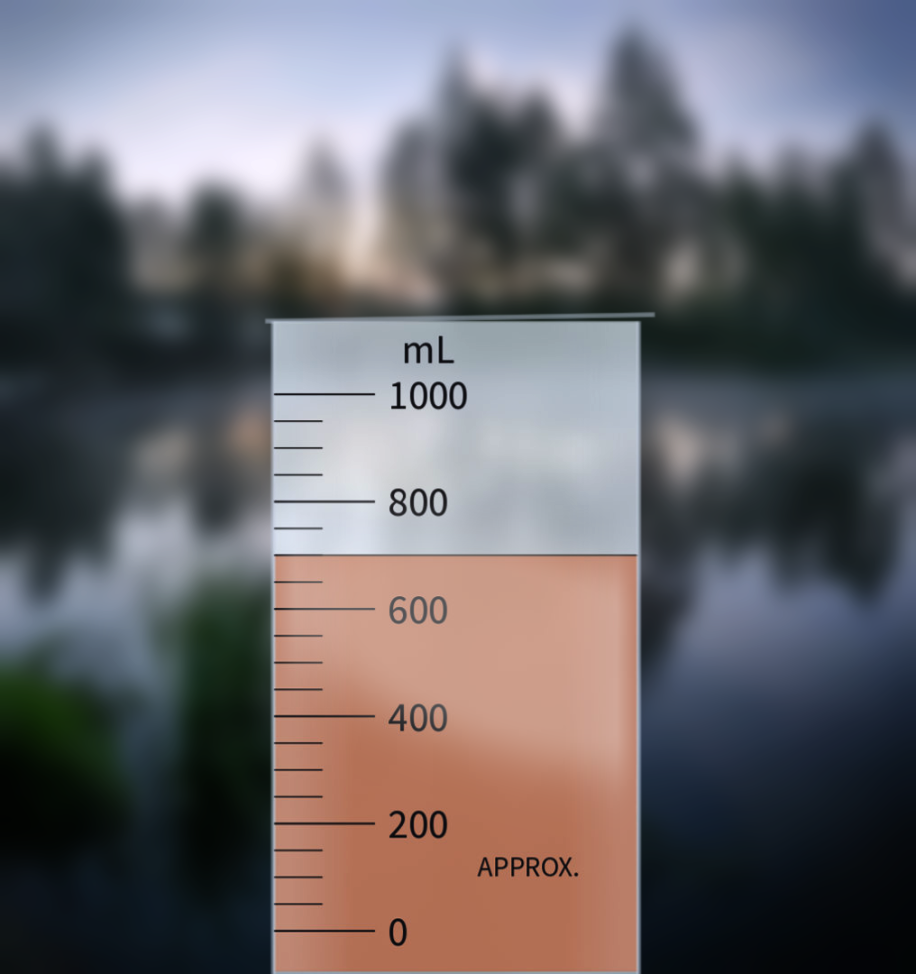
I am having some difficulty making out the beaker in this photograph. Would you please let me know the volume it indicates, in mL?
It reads 700 mL
